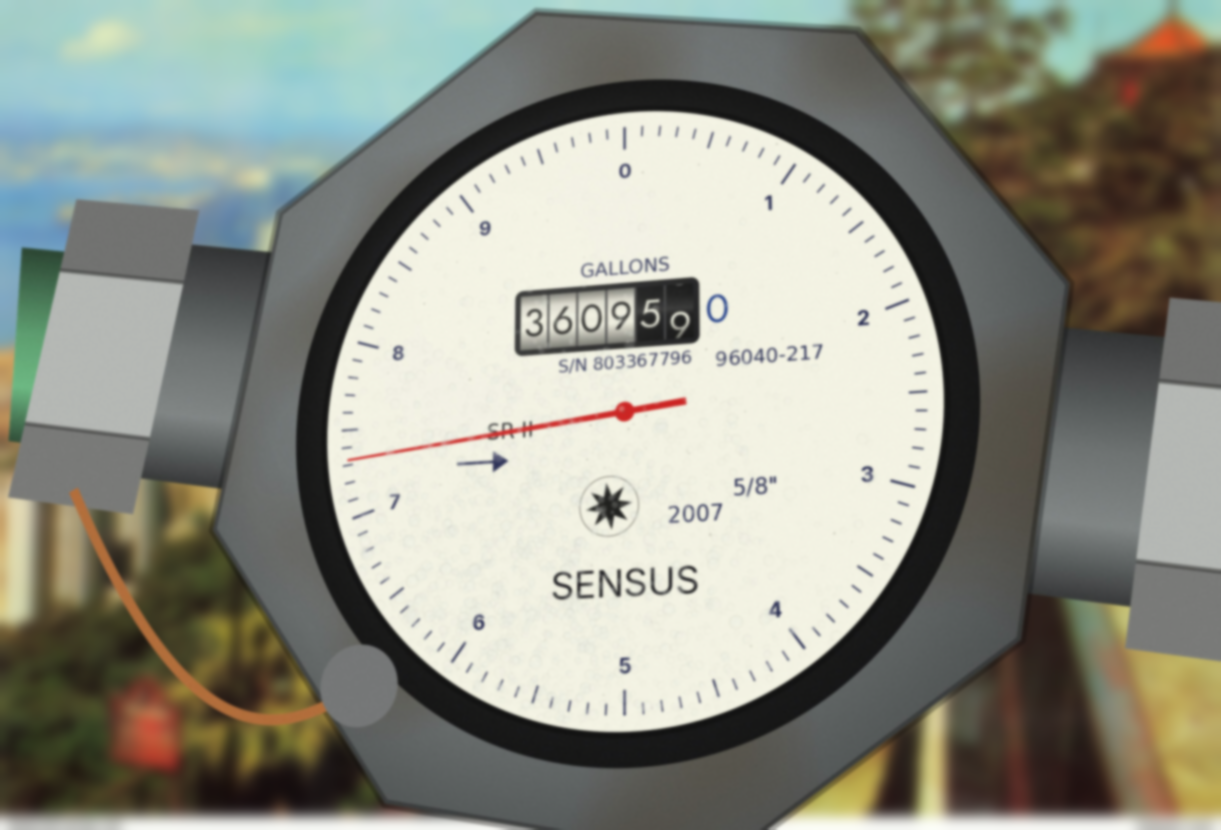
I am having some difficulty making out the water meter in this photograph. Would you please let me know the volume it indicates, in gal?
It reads 3609587.3 gal
